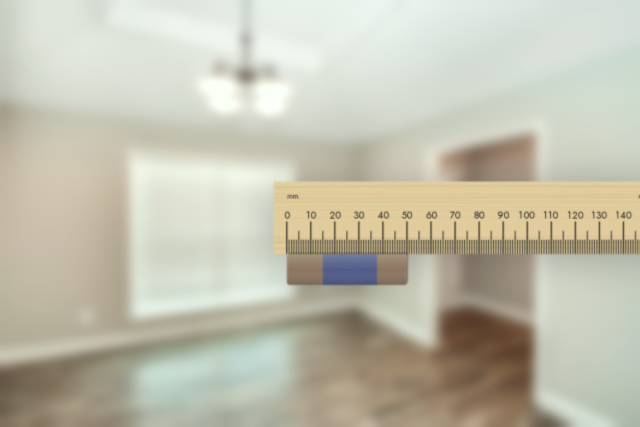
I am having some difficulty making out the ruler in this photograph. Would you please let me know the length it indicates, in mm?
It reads 50 mm
